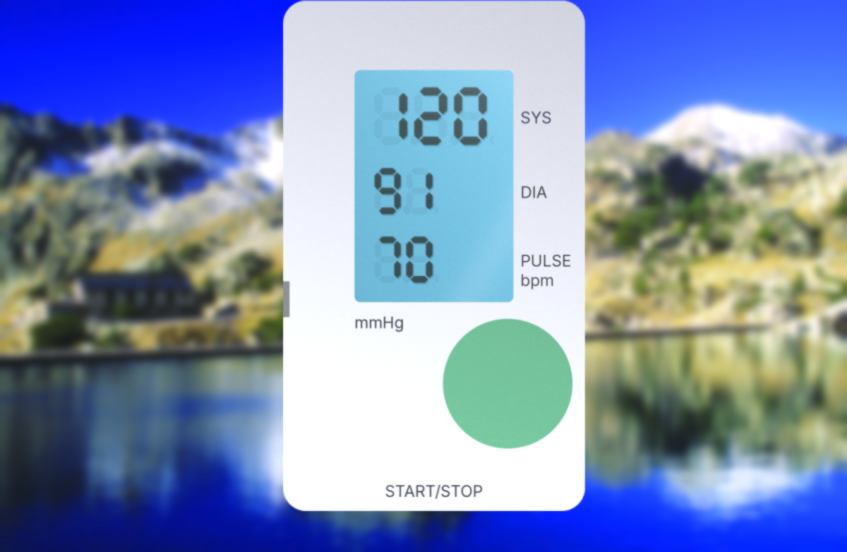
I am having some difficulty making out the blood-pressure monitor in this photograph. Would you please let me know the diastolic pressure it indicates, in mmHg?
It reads 91 mmHg
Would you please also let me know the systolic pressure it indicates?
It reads 120 mmHg
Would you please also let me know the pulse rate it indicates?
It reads 70 bpm
